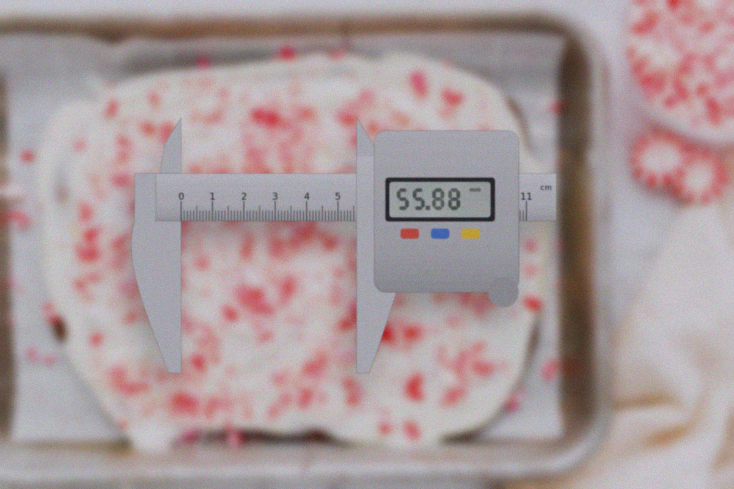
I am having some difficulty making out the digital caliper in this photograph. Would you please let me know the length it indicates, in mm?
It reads 55.88 mm
